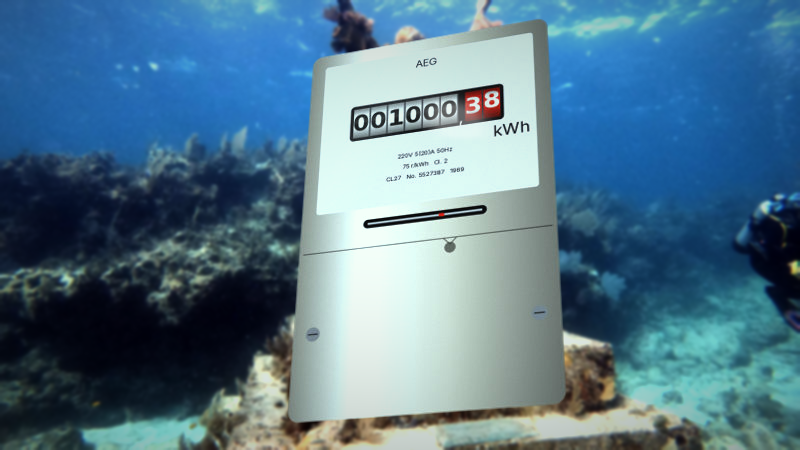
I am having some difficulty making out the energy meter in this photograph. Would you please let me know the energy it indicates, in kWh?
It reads 1000.38 kWh
